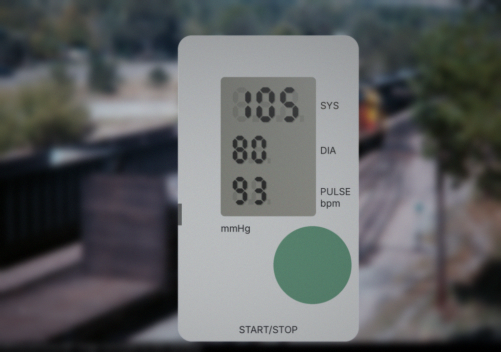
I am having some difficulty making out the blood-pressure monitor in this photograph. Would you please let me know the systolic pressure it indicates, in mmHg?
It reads 105 mmHg
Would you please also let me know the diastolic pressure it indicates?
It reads 80 mmHg
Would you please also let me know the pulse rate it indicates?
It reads 93 bpm
